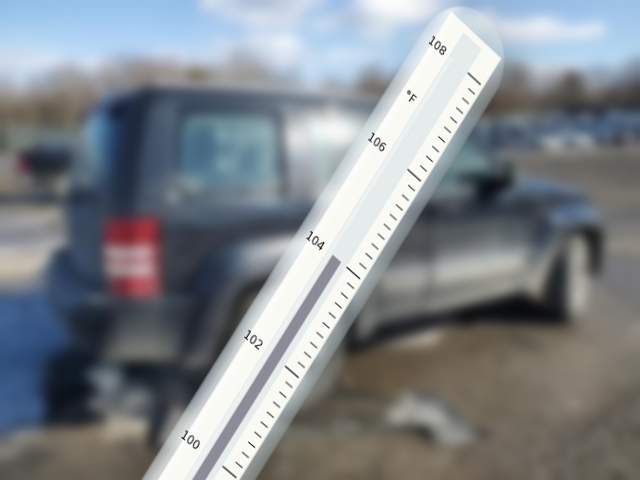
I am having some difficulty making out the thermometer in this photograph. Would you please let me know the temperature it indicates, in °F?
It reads 104 °F
